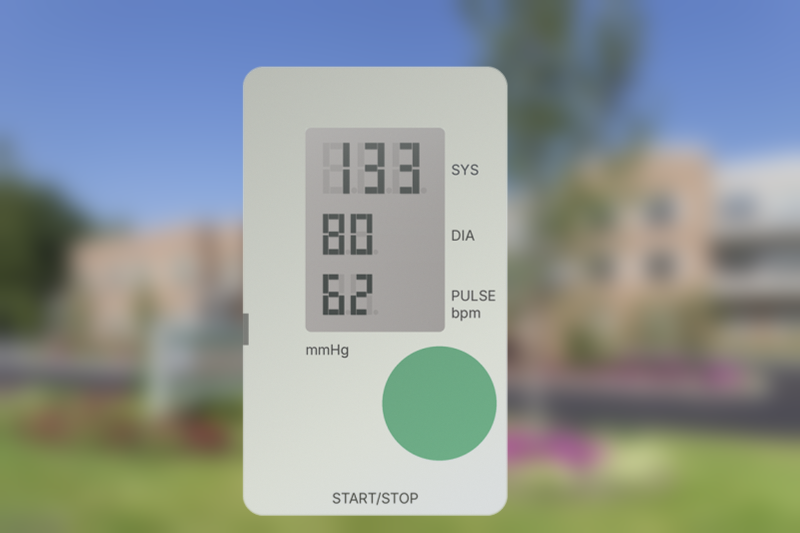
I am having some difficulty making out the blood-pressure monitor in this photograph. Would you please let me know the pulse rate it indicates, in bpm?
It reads 62 bpm
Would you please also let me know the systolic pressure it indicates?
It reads 133 mmHg
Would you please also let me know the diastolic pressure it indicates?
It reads 80 mmHg
